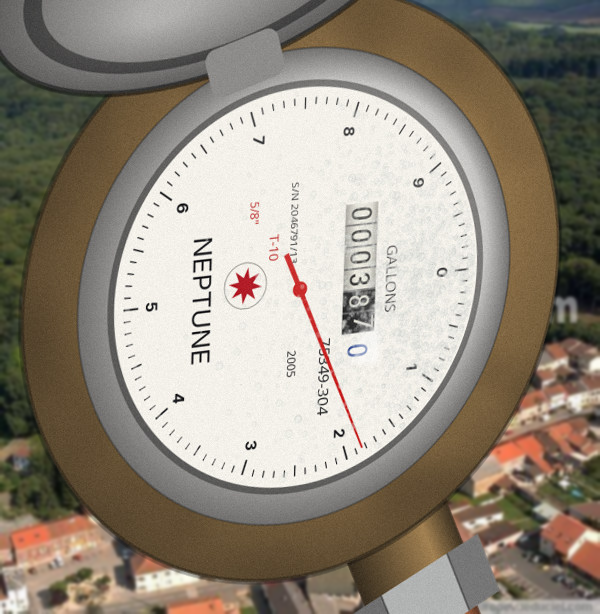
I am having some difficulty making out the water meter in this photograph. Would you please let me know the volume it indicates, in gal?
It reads 3871.8 gal
